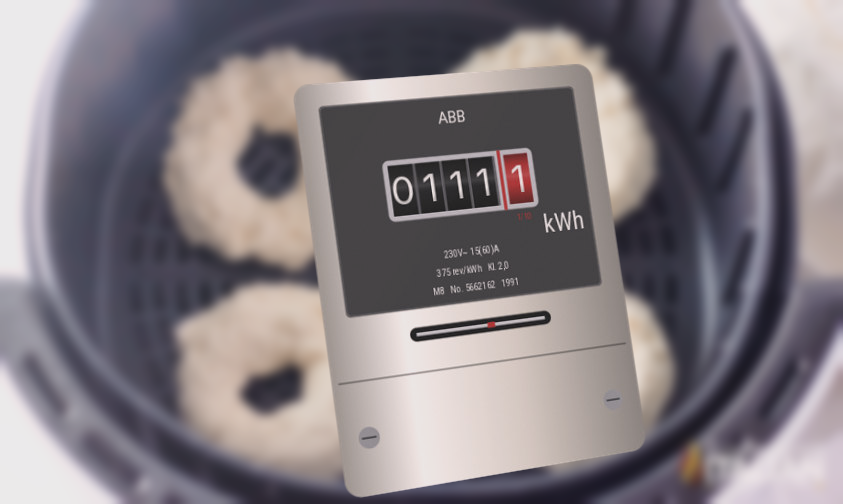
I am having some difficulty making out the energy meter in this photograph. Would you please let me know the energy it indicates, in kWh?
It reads 111.1 kWh
